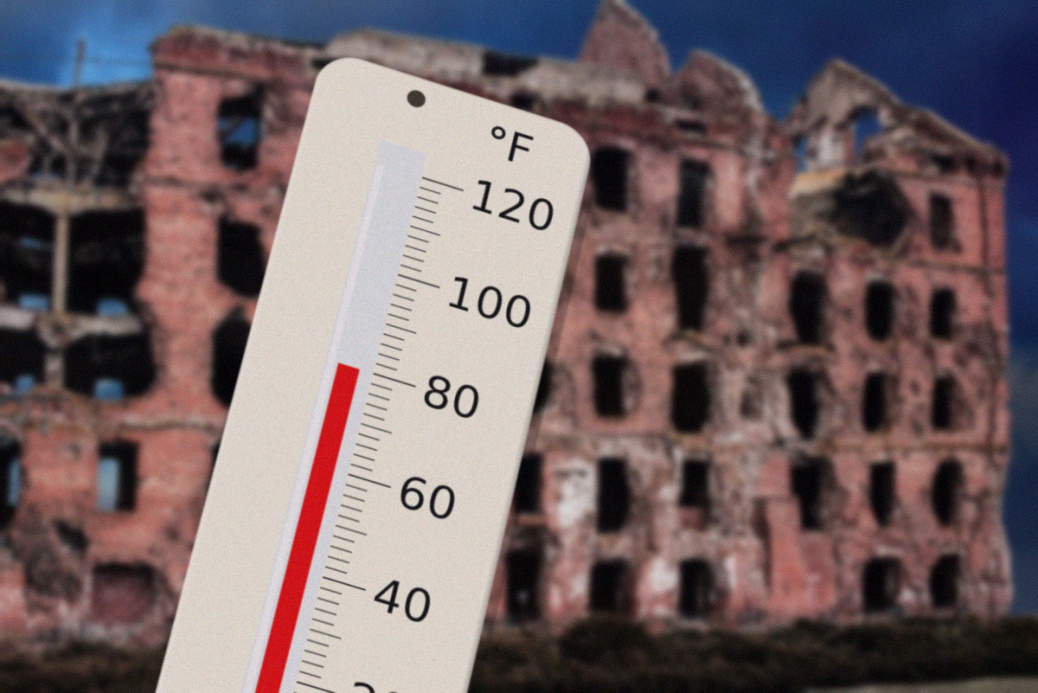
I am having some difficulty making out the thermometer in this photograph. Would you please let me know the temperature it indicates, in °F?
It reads 80 °F
